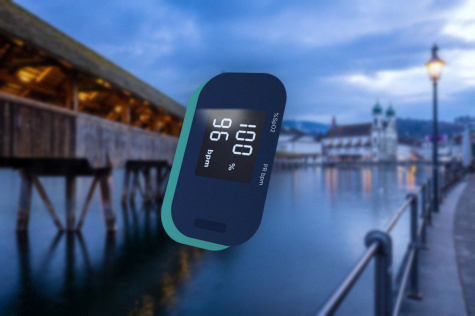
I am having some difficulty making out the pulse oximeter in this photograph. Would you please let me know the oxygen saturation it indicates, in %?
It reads 100 %
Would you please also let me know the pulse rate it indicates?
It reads 96 bpm
